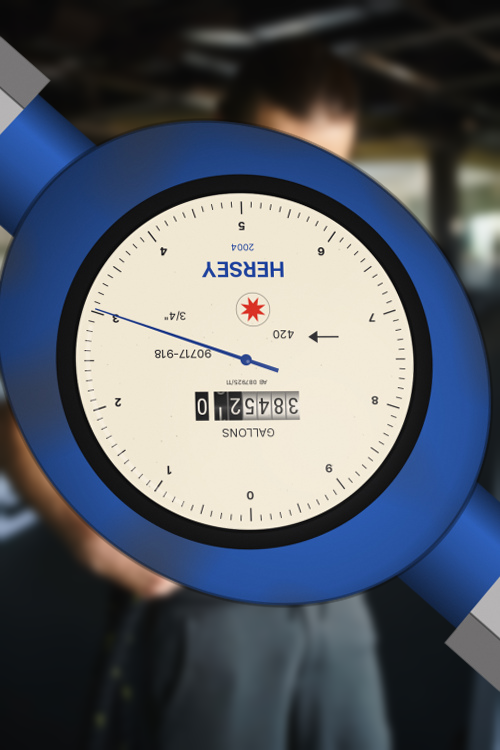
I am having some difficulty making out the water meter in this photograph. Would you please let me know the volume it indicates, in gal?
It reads 3845213.0 gal
